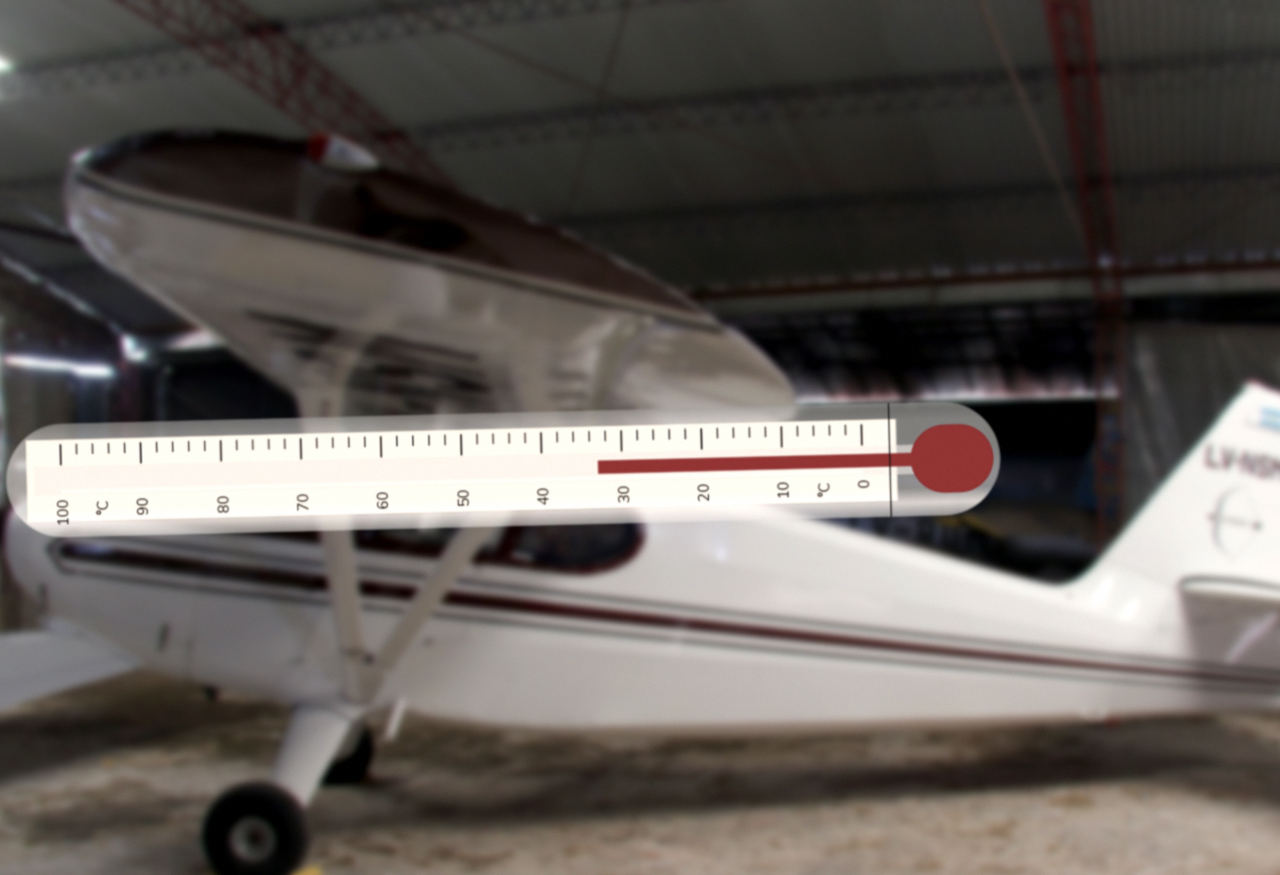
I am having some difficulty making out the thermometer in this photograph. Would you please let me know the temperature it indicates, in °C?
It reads 33 °C
